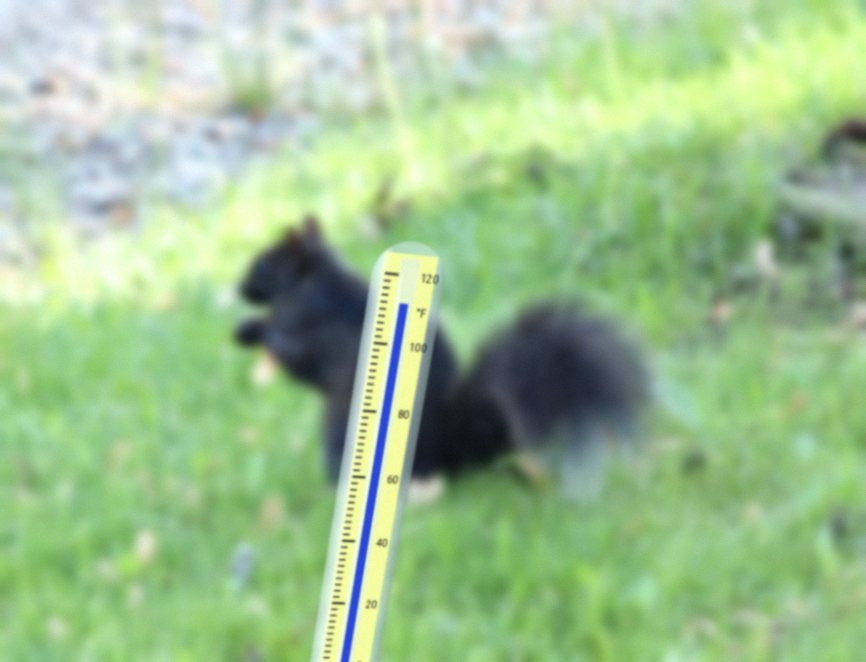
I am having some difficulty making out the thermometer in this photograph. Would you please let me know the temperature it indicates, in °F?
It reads 112 °F
